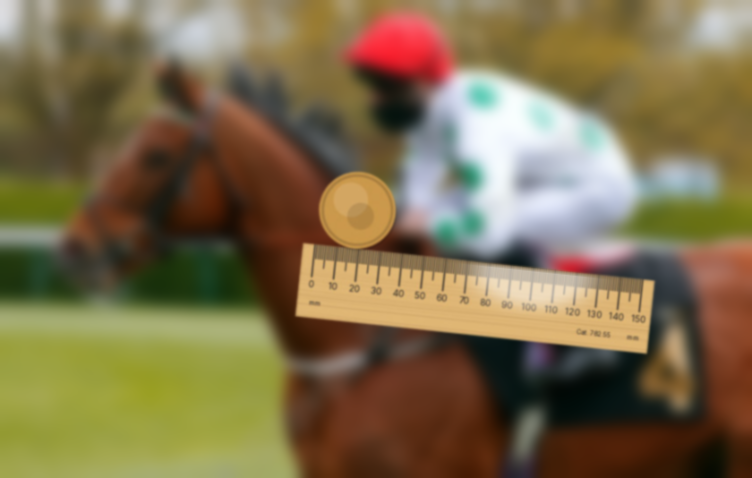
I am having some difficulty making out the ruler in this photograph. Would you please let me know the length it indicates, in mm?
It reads 35 mm
